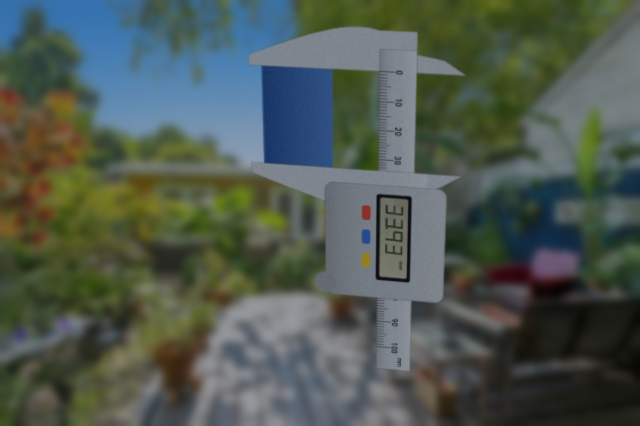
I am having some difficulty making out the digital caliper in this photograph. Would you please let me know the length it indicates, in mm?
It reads 33.93 mm
